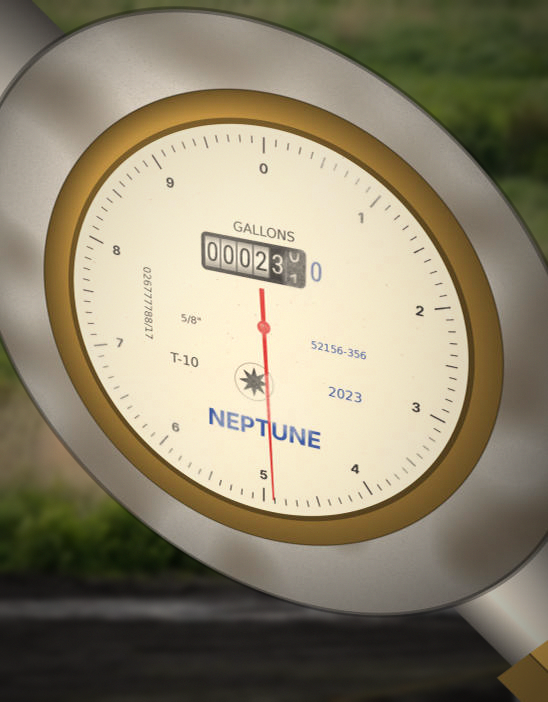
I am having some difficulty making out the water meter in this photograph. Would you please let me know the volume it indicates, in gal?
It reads 2304.9 gal
